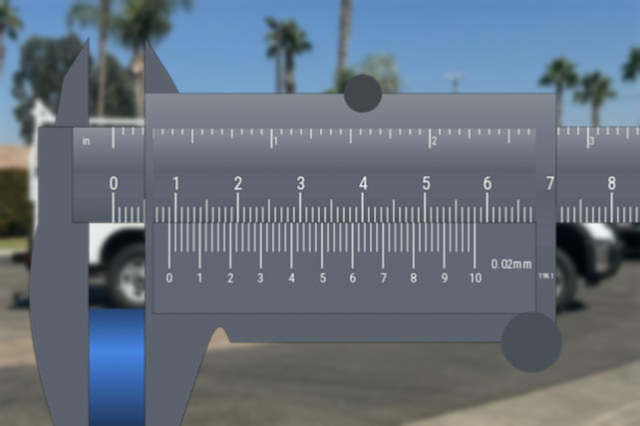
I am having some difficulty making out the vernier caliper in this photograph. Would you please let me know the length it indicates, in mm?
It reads 9.0 mm
